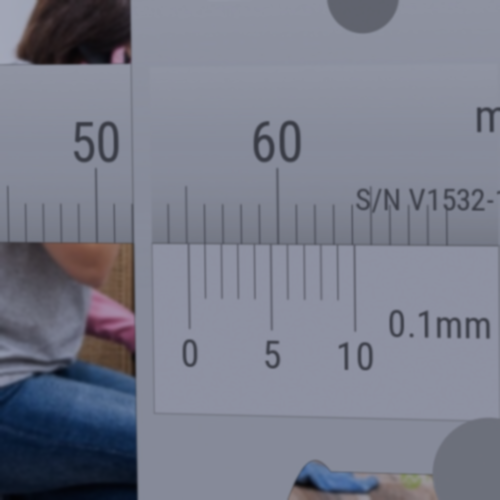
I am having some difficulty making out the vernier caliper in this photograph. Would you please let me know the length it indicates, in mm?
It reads 55.1 mm
